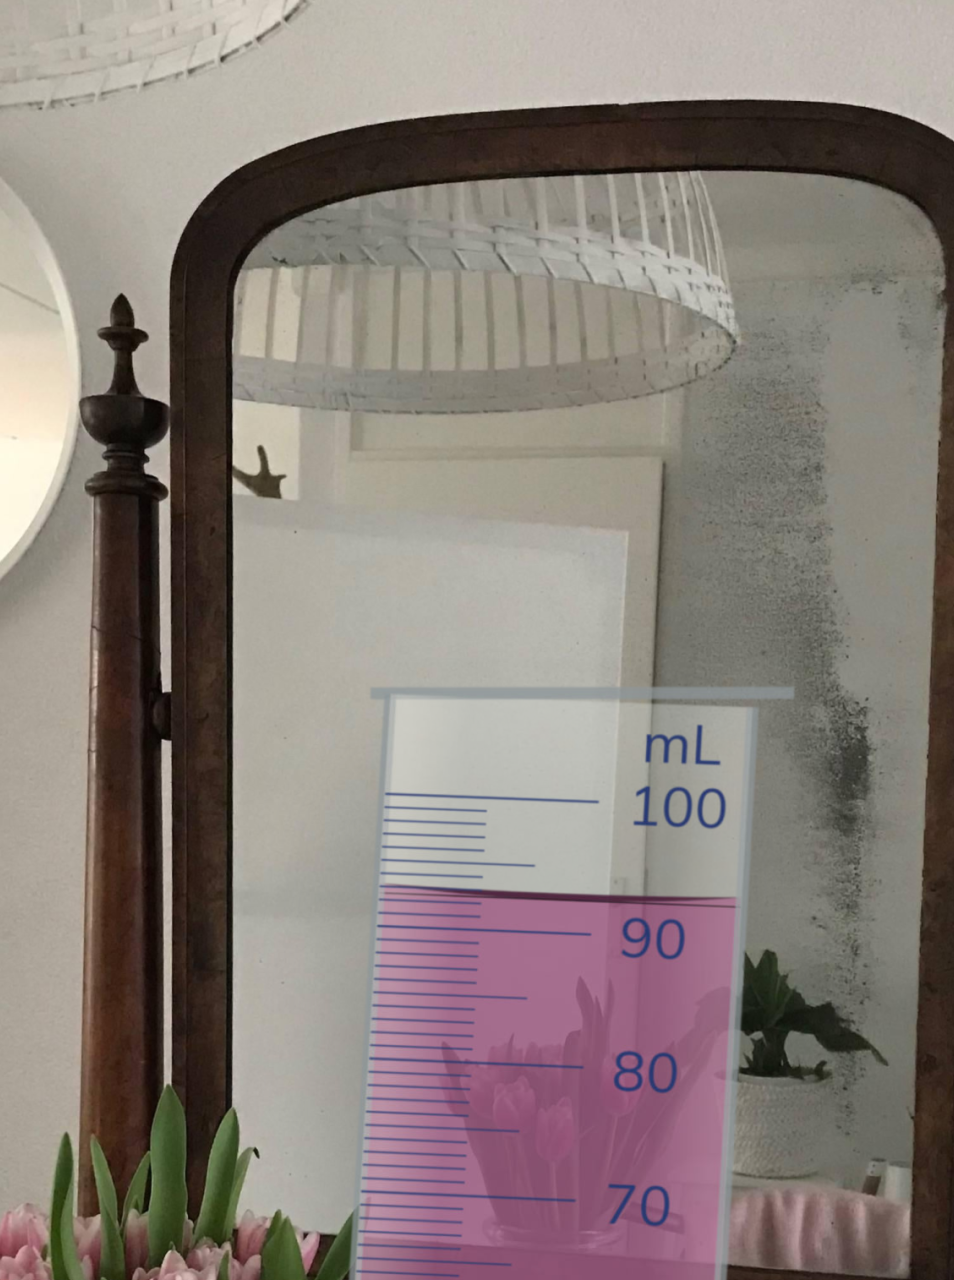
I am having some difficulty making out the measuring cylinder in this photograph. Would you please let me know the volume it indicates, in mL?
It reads 92.5 mL
